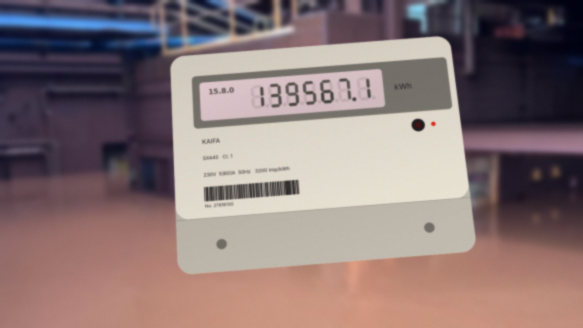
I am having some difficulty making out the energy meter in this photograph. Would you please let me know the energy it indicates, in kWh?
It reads 139567.1 kWh
